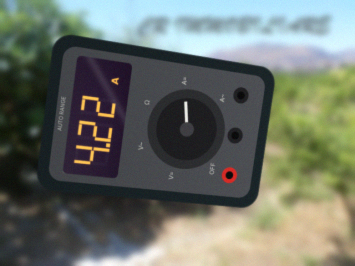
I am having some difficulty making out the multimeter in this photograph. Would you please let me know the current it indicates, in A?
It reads 4.22 A
